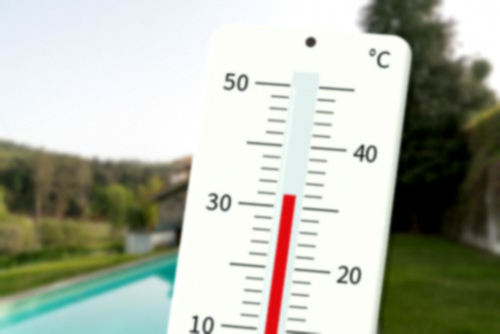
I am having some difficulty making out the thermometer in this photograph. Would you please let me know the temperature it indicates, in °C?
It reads 32 °C
